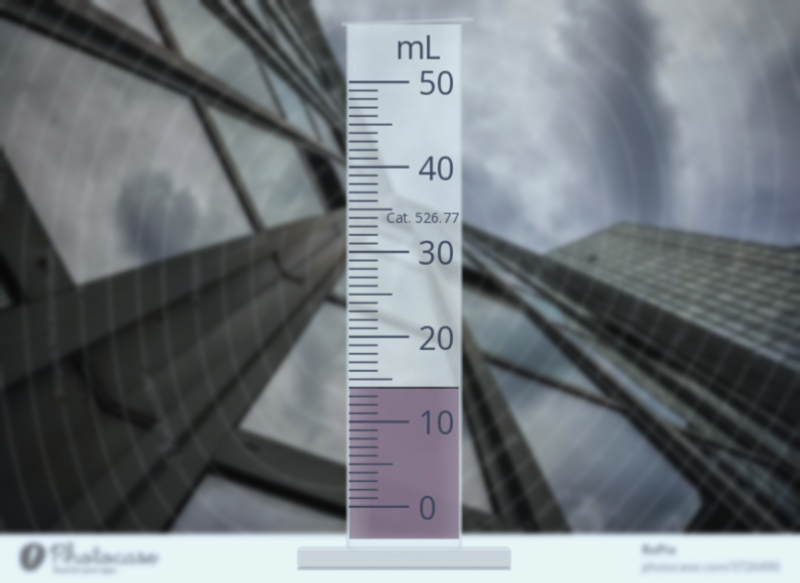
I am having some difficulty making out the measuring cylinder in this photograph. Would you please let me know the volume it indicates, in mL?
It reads 14 mL
